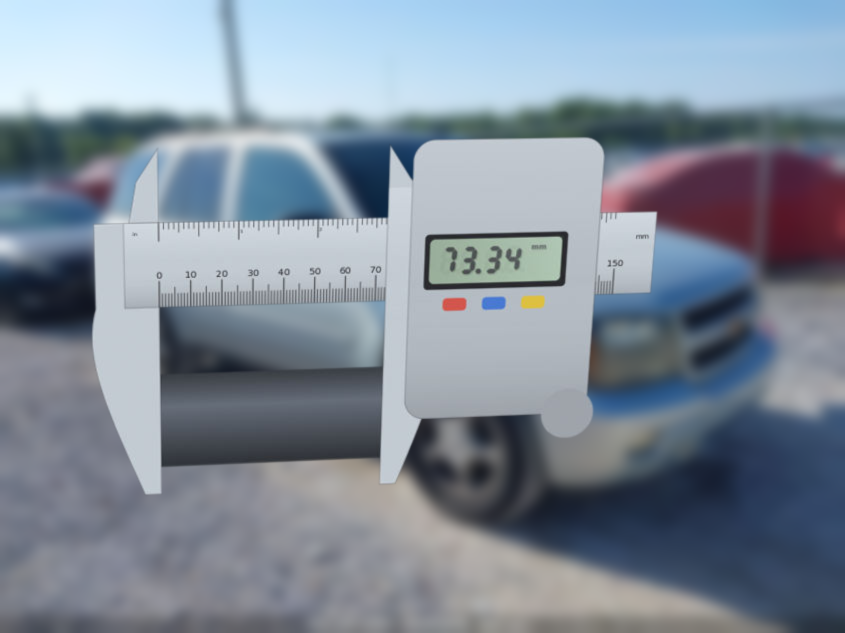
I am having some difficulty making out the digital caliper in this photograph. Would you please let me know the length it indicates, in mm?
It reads 73.34 mm
